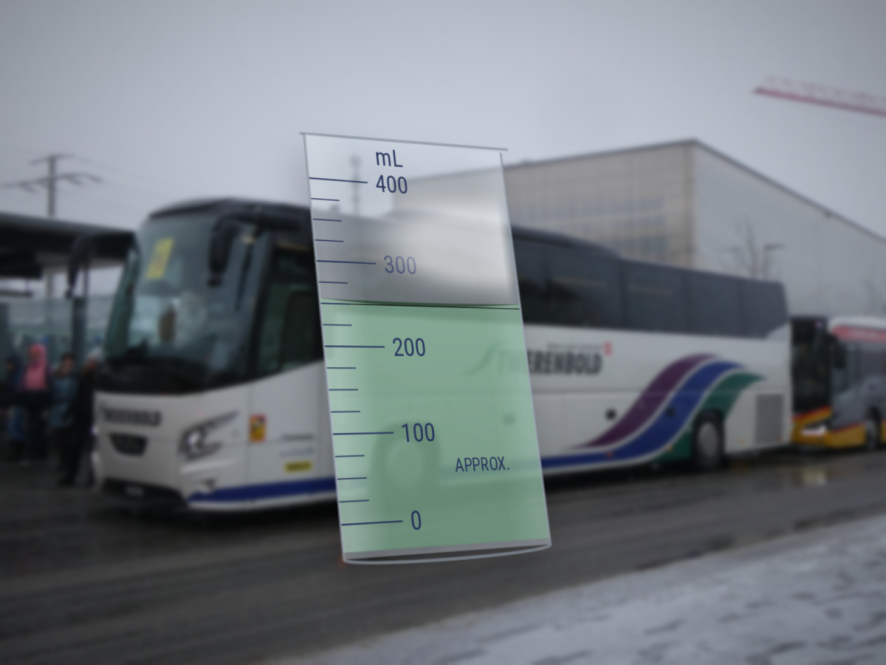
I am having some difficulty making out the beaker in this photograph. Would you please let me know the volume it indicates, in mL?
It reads 250 mL
